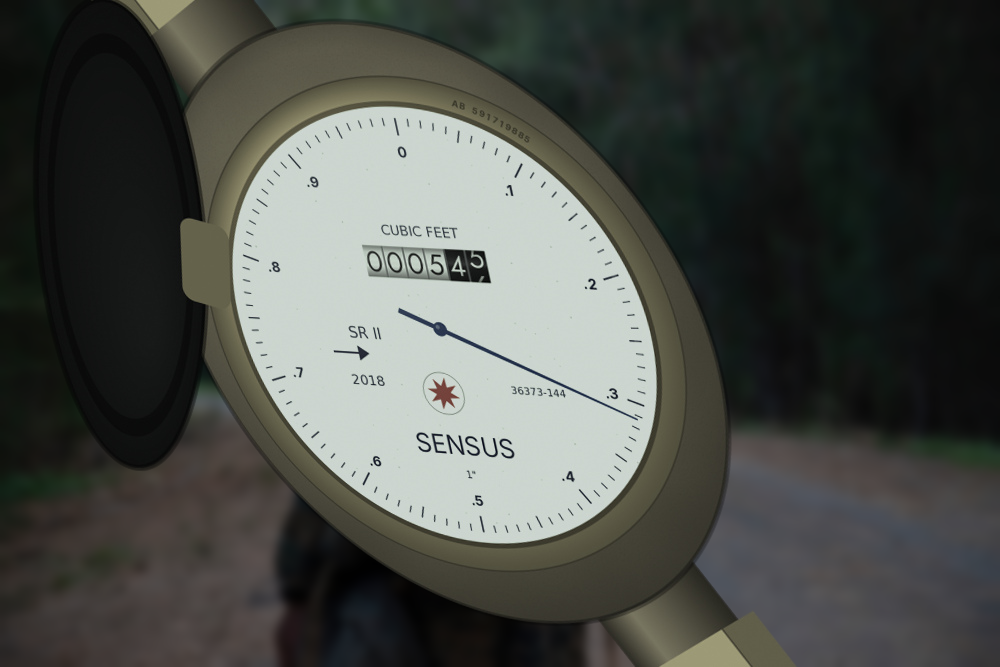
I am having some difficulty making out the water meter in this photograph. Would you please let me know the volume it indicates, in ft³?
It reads 545.31 ft³
